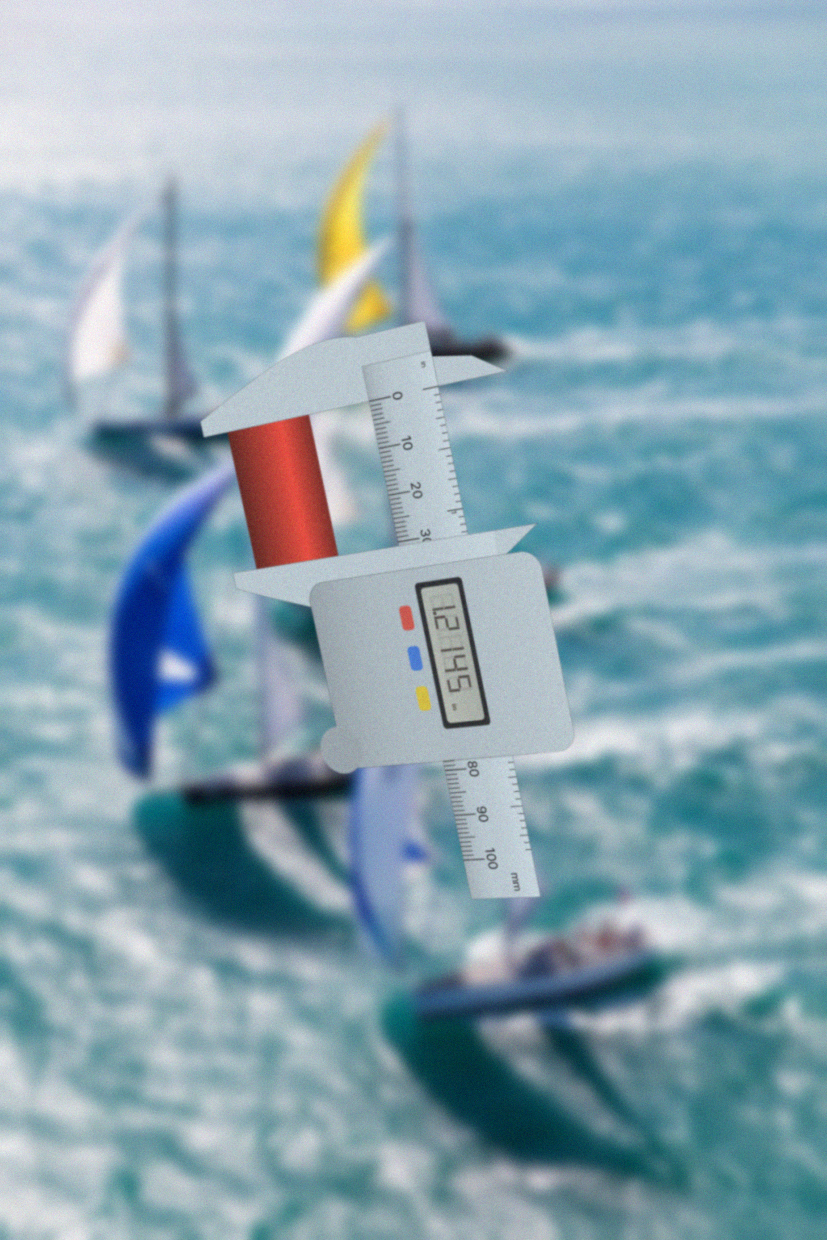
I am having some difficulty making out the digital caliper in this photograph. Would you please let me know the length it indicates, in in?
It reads 1.2145 in
